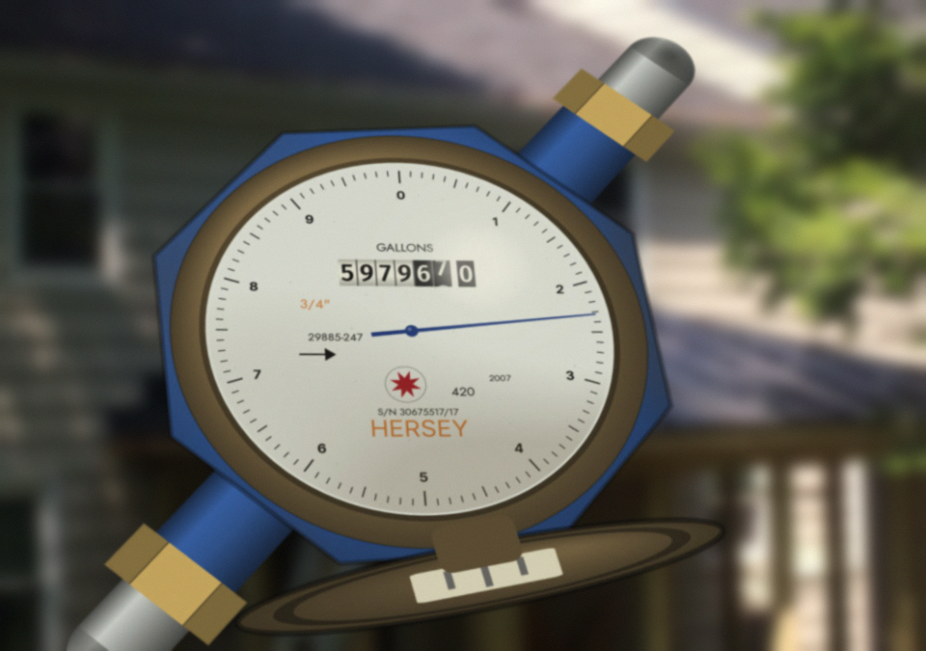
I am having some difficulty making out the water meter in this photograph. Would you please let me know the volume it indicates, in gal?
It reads 5979672.3 gal
